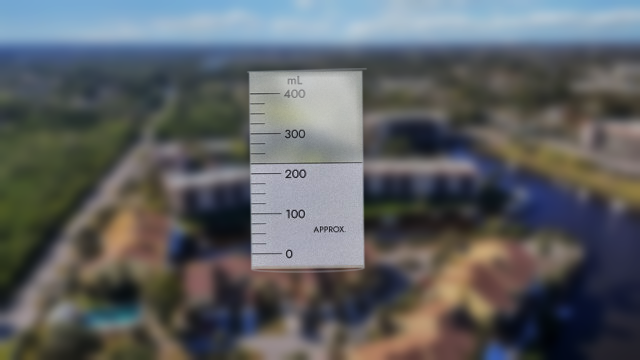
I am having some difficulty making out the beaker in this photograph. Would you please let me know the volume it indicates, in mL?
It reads 225 mL
